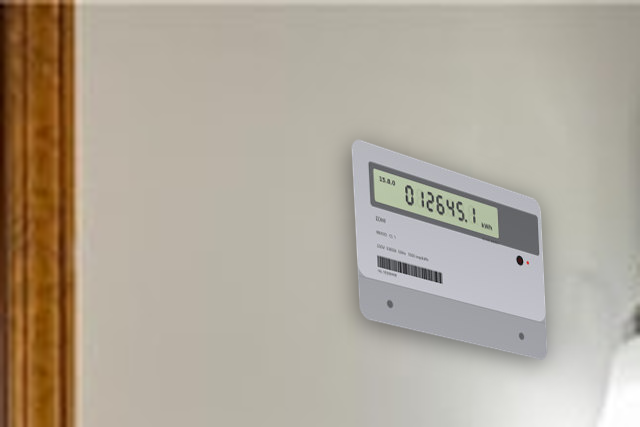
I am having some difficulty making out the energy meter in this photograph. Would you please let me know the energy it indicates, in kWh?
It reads 12645.1 kWh
